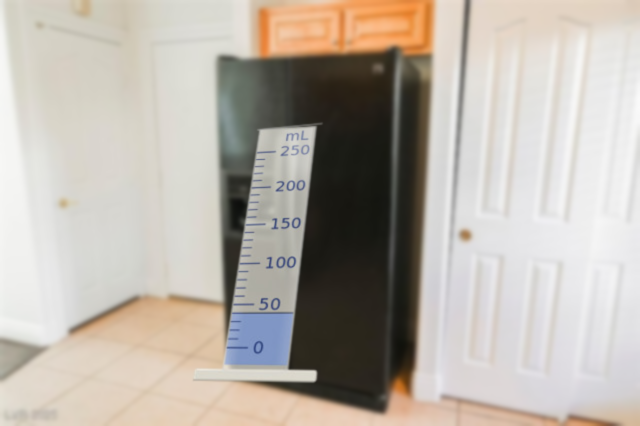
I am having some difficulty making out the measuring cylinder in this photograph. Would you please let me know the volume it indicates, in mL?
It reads 40 mL
